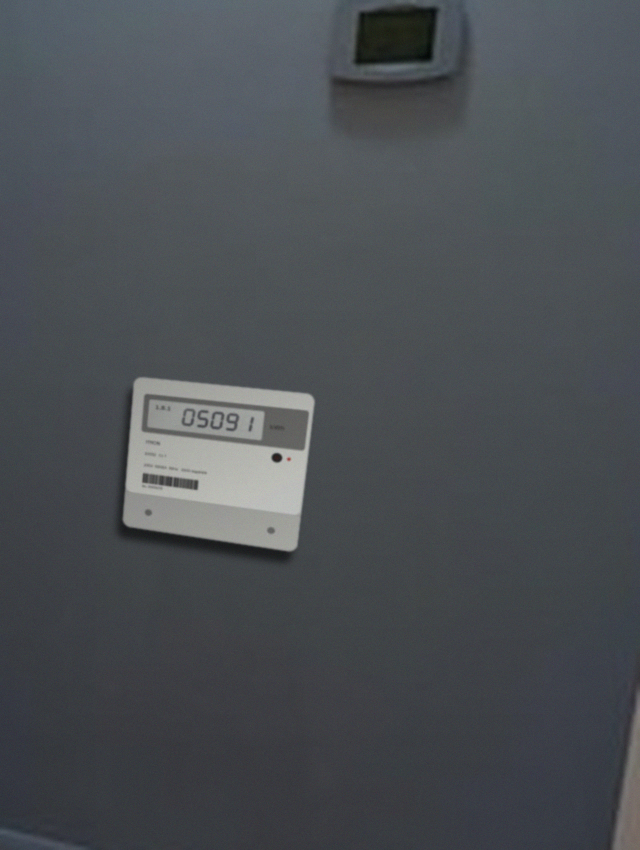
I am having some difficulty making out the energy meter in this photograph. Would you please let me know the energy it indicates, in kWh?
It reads 5091 kWh
